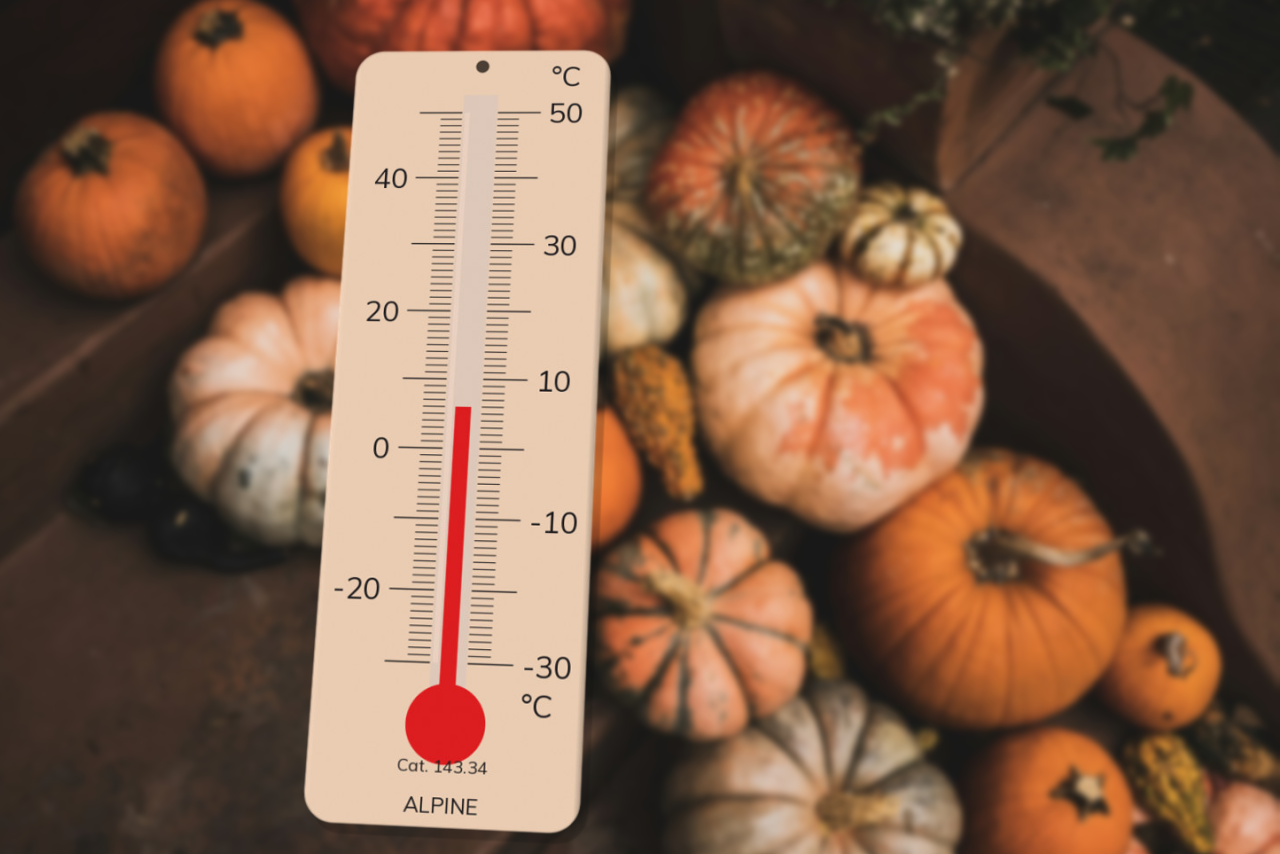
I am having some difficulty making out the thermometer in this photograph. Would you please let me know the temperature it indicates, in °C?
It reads 6 °C
